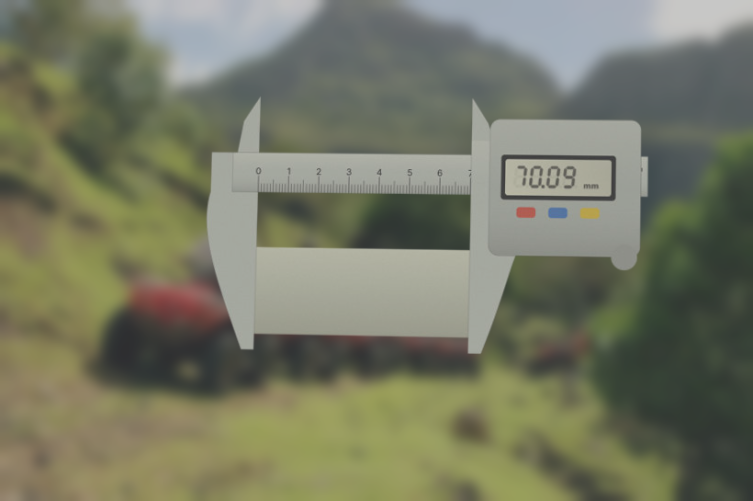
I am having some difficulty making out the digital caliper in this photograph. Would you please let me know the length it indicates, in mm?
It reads 70.09 mm
